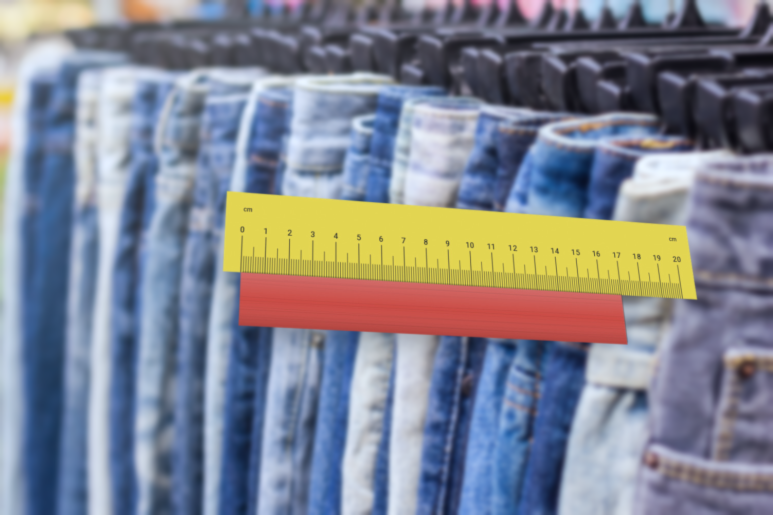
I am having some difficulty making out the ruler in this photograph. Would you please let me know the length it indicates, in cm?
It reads 17 cm
